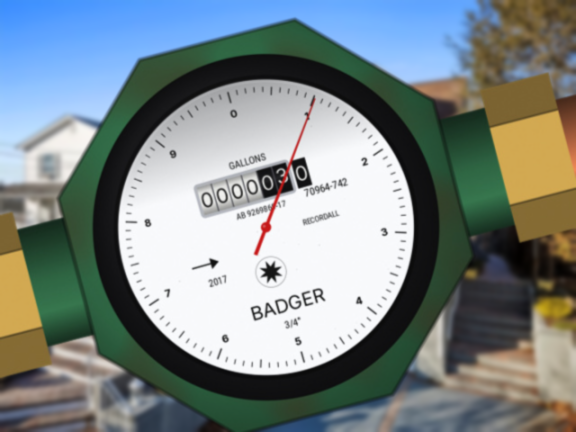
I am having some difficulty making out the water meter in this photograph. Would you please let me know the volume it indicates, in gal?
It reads 31.0 gal
